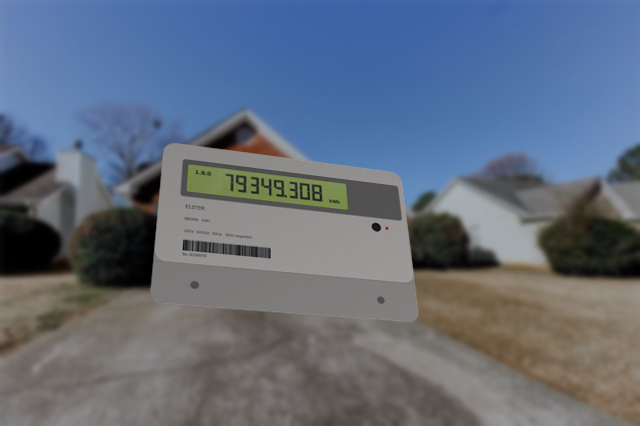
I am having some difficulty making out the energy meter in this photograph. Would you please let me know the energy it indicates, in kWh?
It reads 79349.308 kWh
